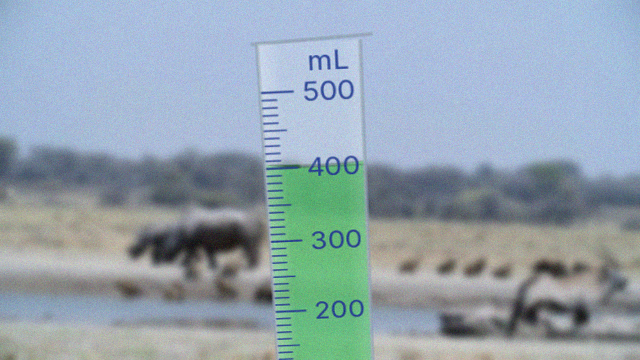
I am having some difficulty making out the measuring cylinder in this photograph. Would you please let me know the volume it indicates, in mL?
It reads 400 mL
